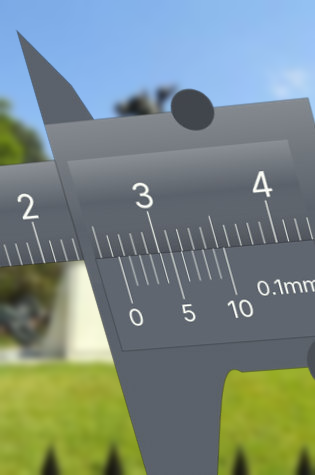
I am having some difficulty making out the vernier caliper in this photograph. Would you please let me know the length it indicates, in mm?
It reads 26.5 mm
